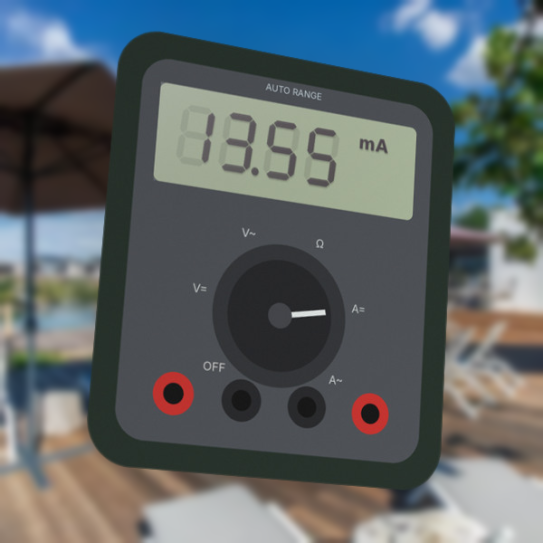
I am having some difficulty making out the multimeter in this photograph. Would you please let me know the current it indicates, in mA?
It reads 13.55 mA
